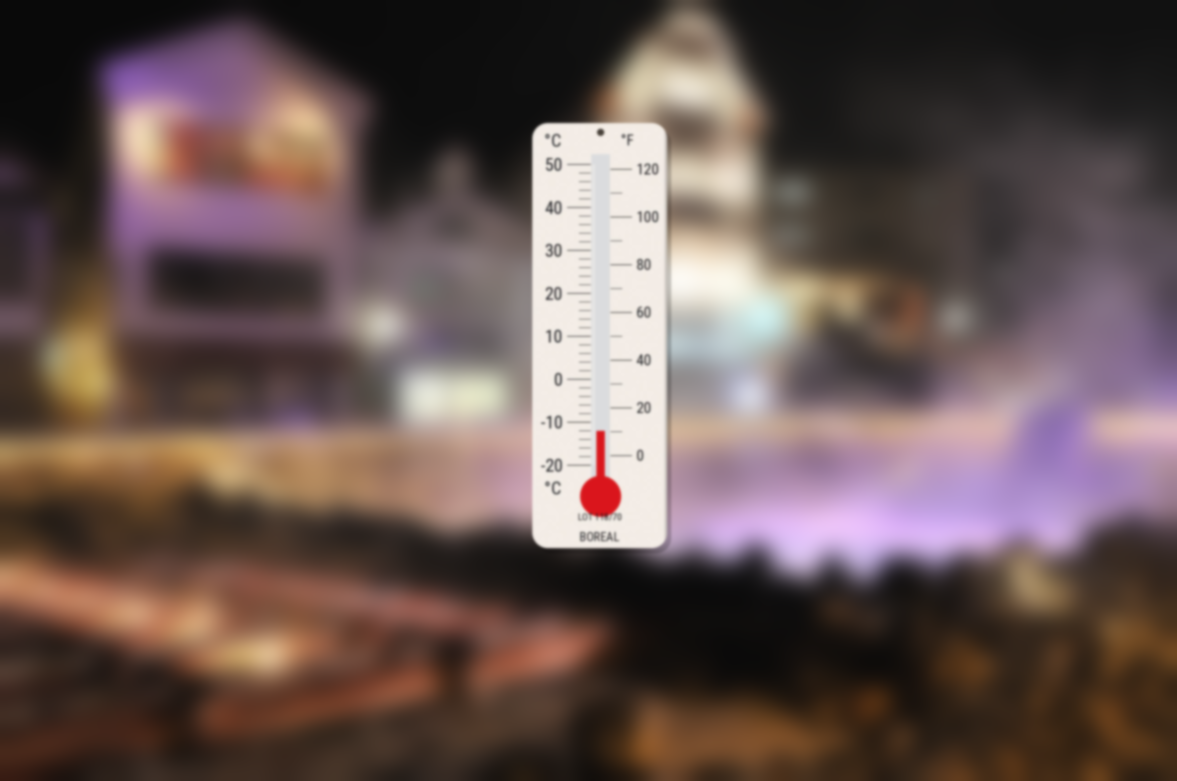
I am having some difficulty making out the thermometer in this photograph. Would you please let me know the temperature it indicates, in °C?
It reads -12 °C
